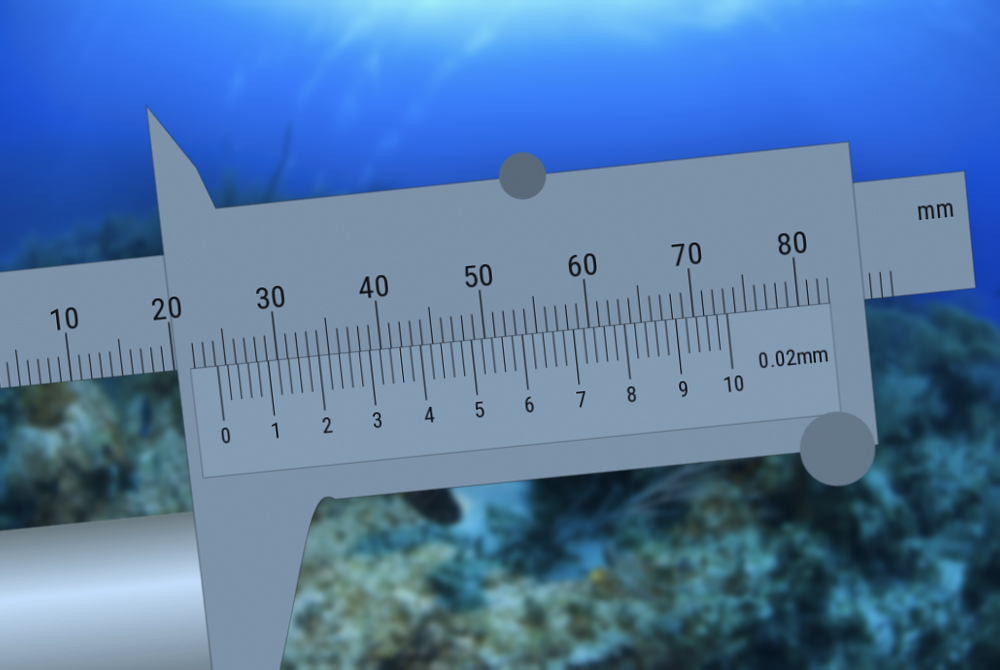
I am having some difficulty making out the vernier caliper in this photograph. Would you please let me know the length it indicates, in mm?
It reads 24.2 mm
